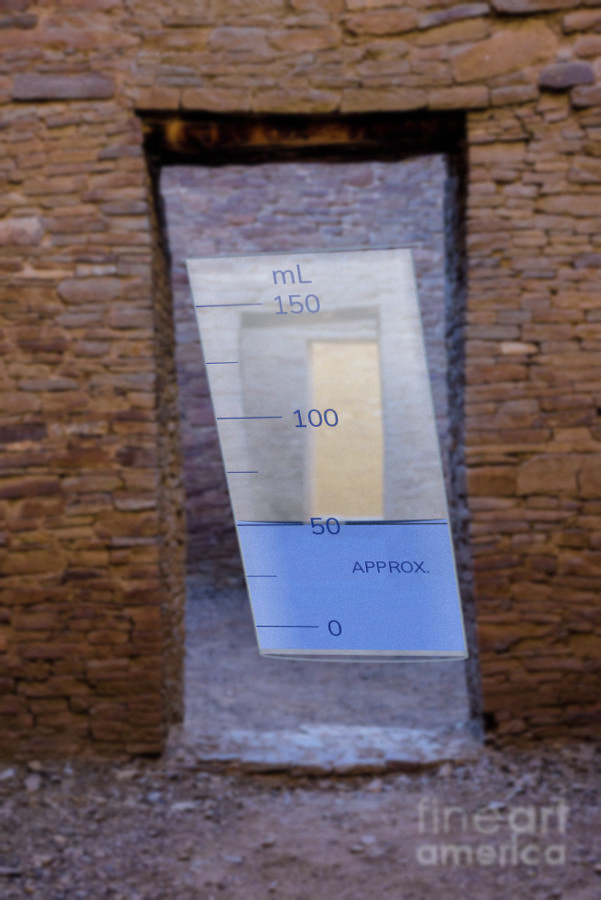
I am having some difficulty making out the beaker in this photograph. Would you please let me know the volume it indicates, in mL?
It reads 50 mL
